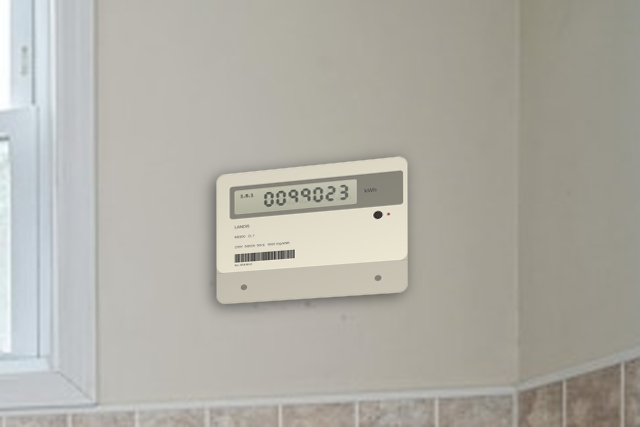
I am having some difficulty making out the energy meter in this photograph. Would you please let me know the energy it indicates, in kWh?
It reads 99023 kWh
